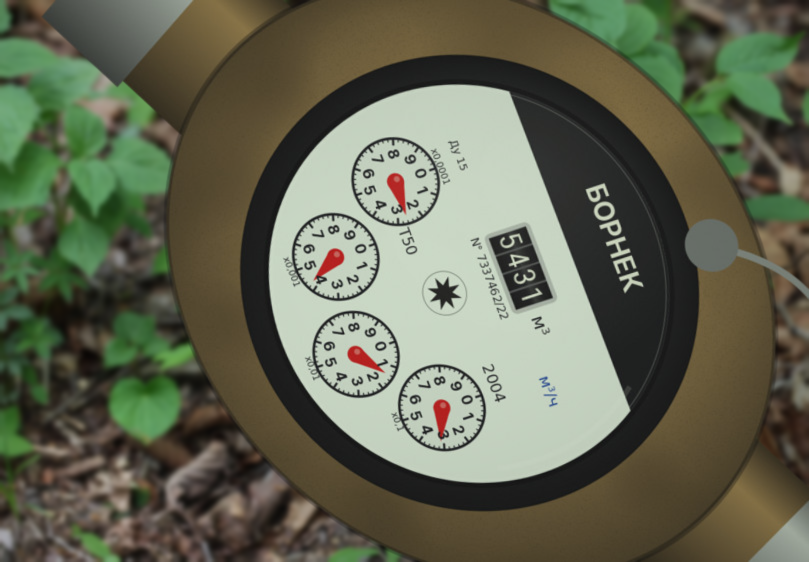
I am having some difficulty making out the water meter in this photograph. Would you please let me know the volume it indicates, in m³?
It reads 5431.3142 m³
